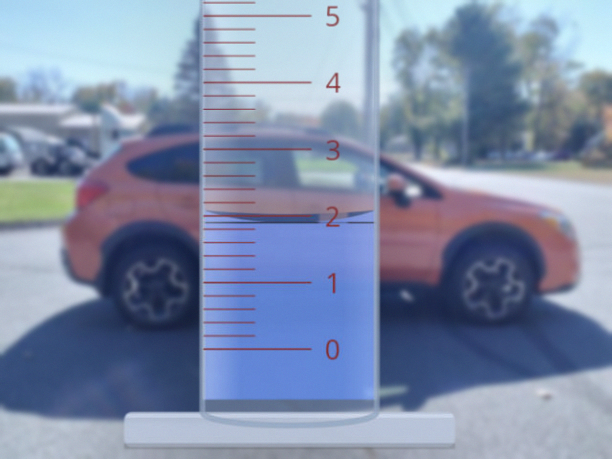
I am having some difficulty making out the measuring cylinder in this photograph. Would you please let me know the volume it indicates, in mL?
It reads 1.9 mL
